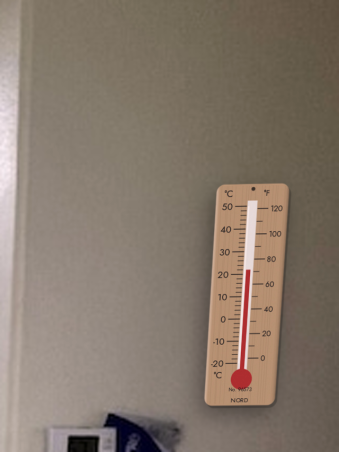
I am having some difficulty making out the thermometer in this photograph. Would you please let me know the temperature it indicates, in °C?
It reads 22 °C
